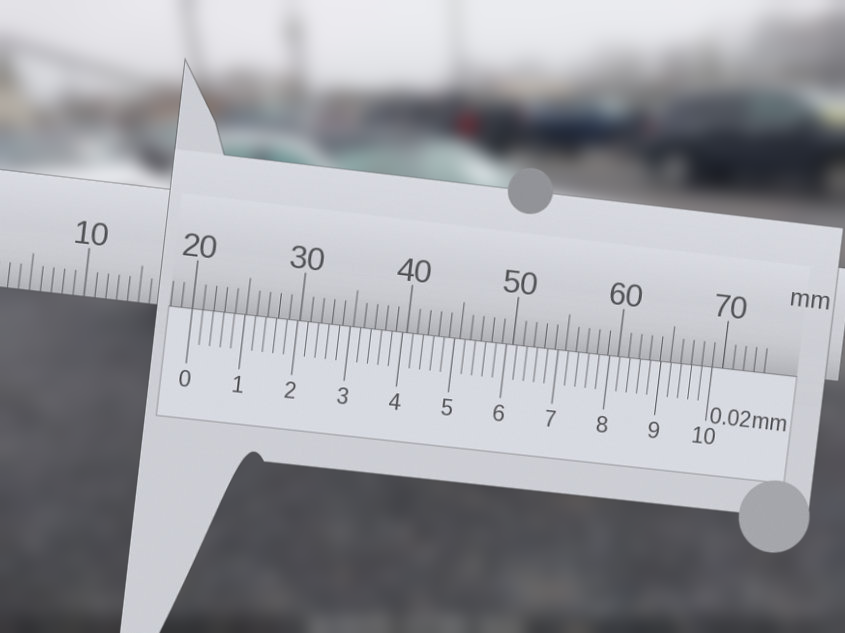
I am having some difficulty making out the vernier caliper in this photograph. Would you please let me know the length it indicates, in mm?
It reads 20.0 mm
